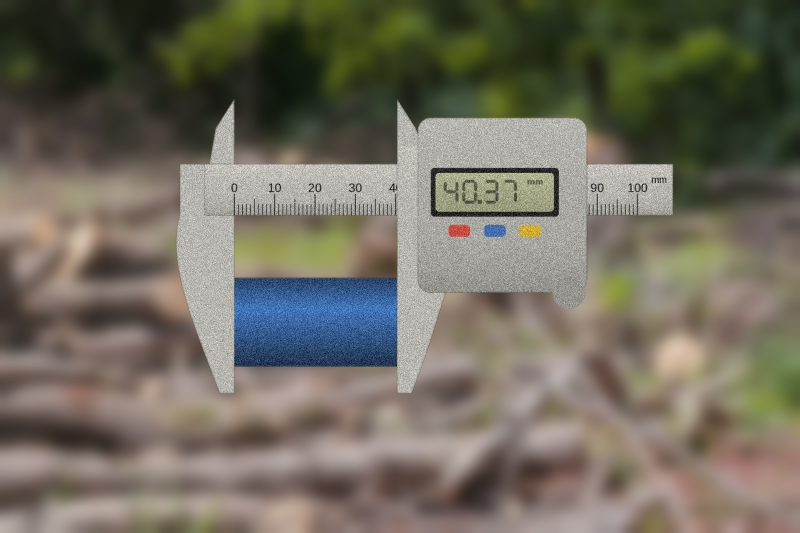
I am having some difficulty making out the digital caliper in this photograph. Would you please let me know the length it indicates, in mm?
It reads 40.37 mm
